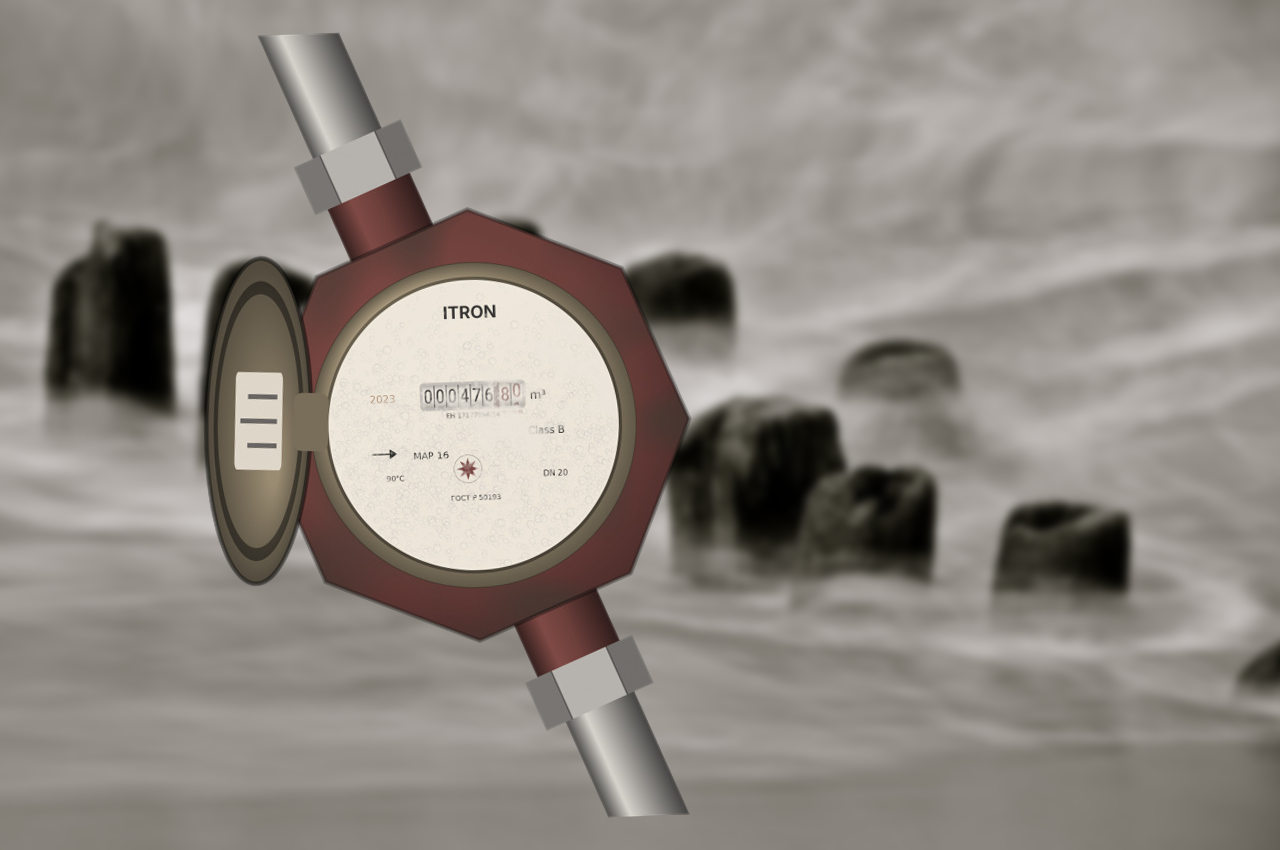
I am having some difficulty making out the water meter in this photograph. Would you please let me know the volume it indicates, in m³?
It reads 476.80 m³
